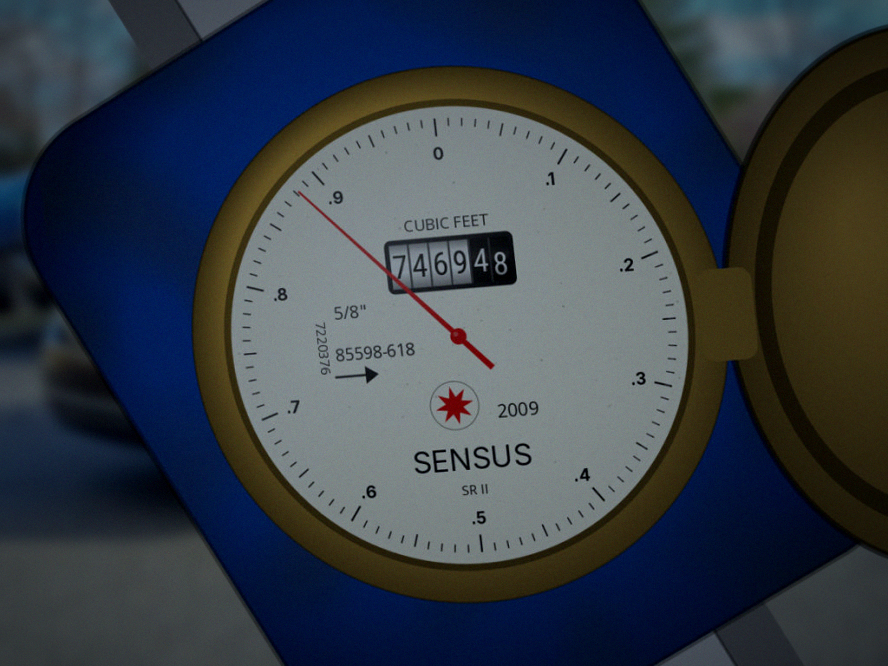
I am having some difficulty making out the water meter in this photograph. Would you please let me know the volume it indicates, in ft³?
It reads 746947.88 ft³
